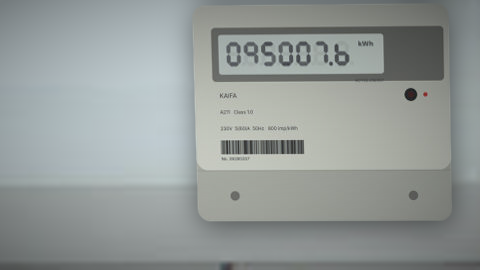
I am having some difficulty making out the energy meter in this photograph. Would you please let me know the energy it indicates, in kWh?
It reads 95007.6 kWh
